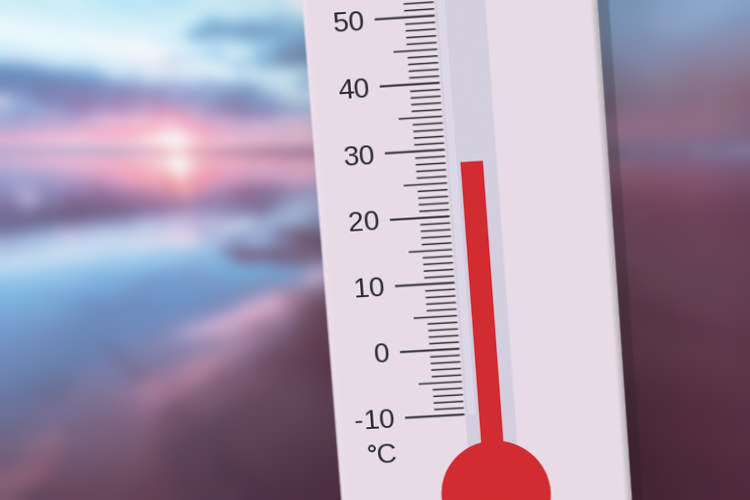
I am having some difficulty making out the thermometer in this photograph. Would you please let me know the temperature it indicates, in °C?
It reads 28 °C
